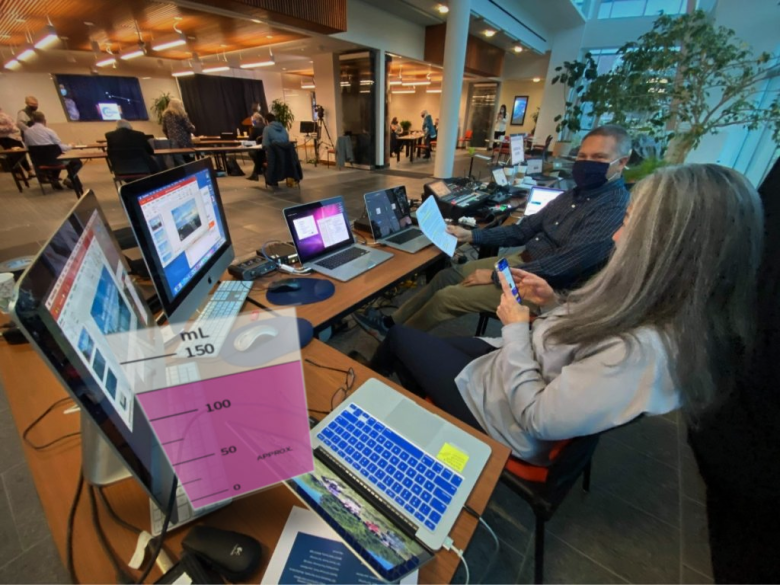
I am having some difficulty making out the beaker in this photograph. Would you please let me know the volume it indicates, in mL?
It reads 125 mL
